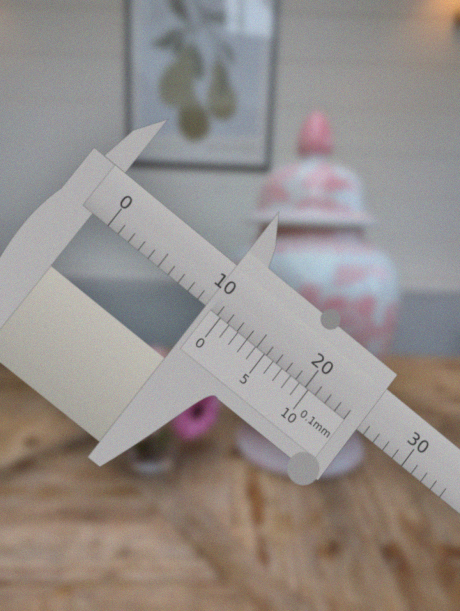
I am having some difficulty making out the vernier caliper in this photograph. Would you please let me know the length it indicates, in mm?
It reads 11.3 mm
